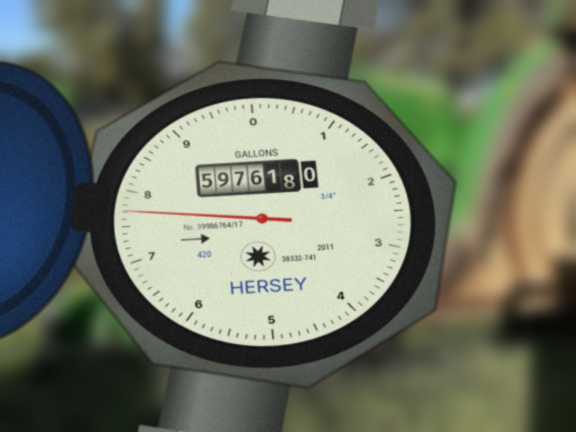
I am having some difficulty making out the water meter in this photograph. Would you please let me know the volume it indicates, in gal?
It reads 5976177.7 gal
